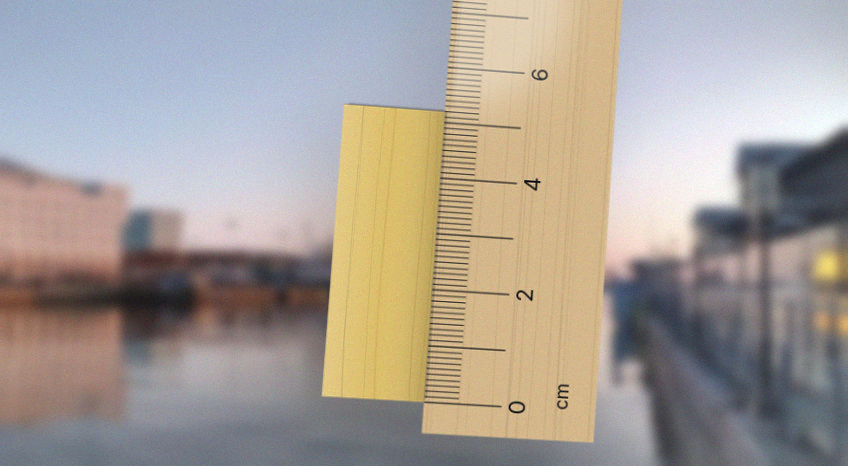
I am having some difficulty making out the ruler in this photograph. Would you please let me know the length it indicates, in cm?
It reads 5.2 cm
